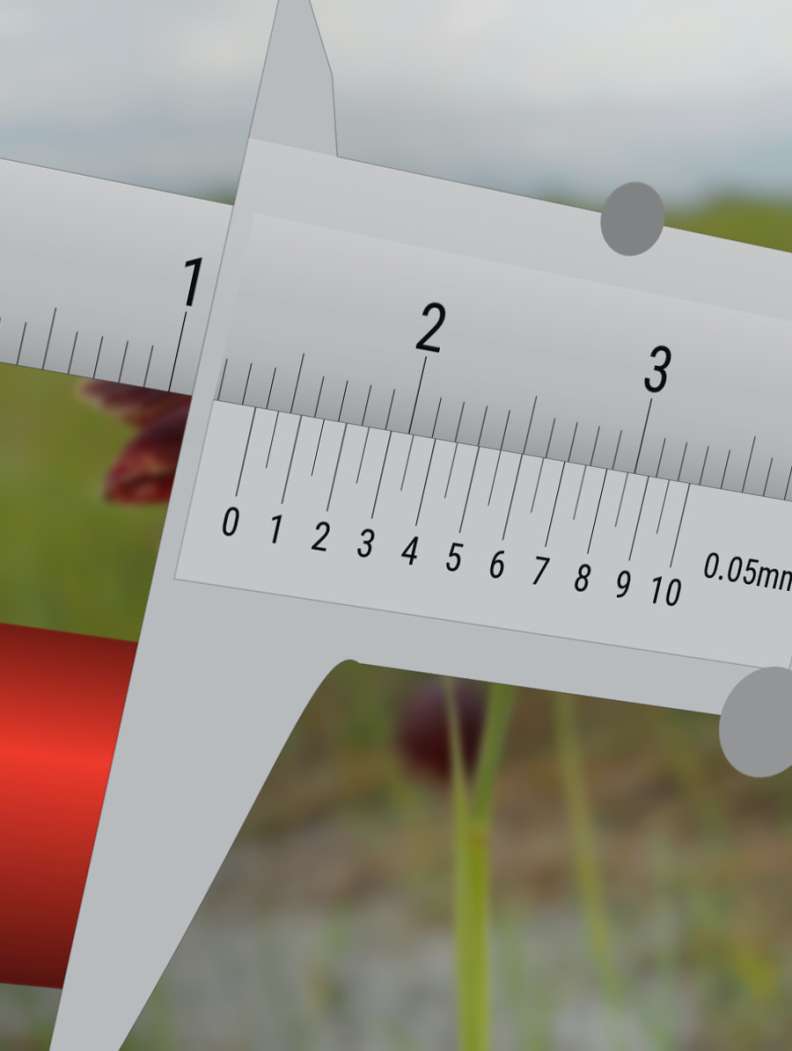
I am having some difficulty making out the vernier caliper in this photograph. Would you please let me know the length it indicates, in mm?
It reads 13.55 mm
